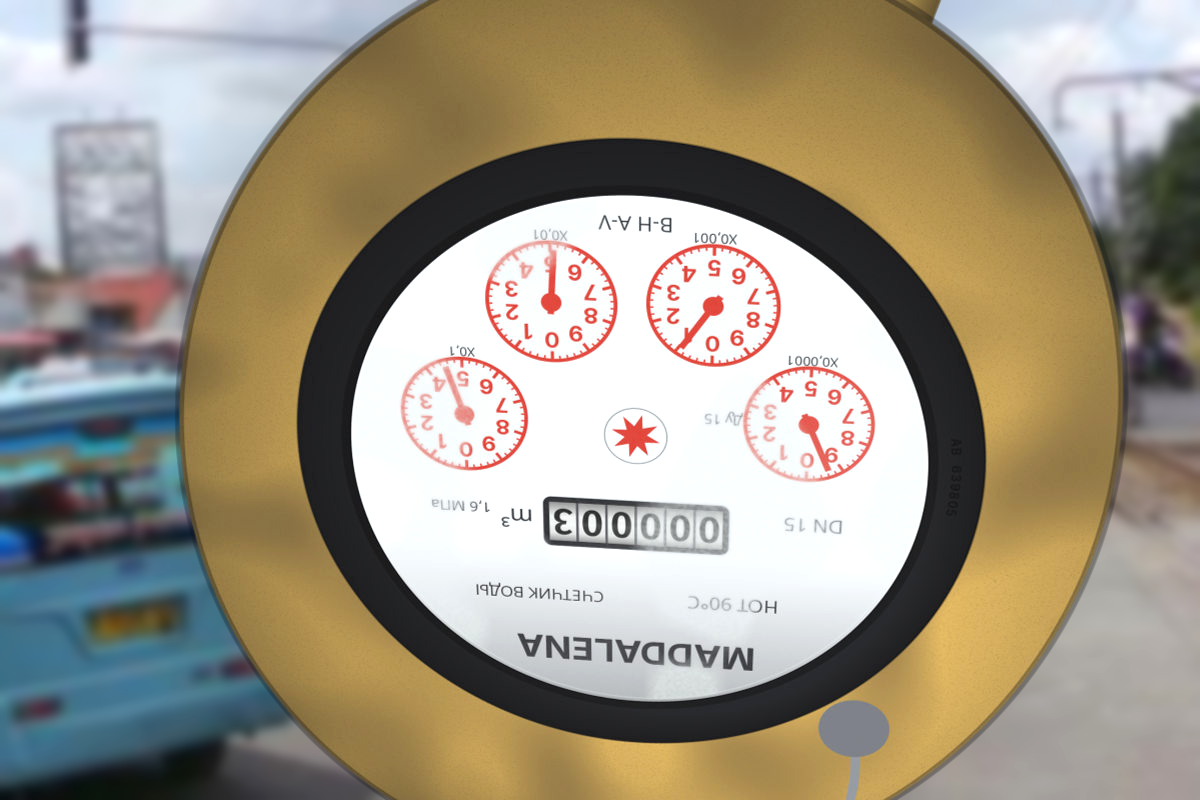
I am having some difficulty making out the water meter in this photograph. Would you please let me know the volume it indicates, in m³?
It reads 3.4509 m³
